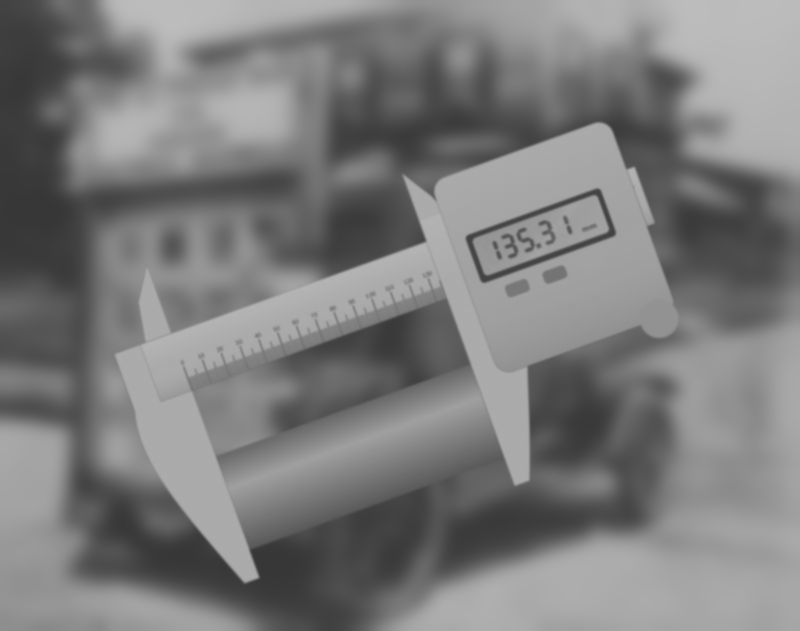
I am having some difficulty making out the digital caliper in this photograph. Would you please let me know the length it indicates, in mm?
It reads 135.31 mm
